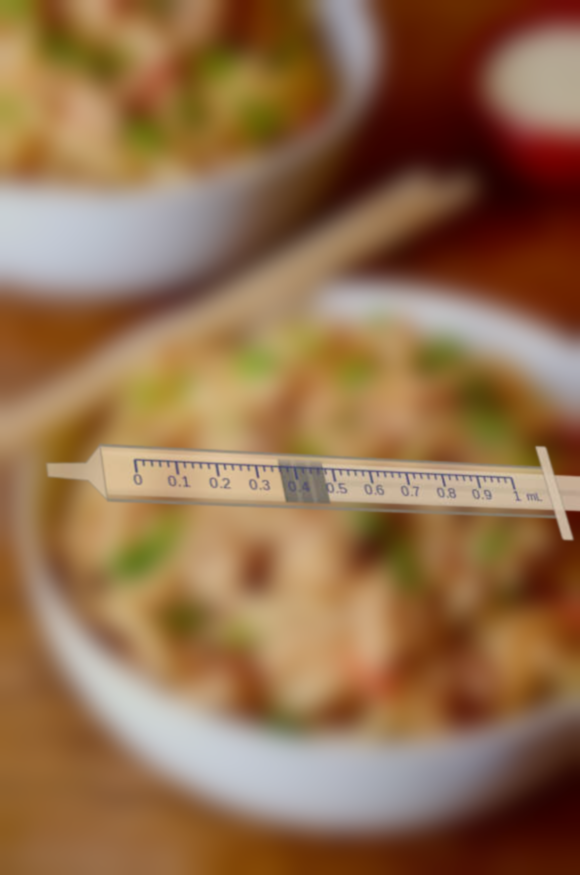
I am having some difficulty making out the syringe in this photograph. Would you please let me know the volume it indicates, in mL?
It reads 0.36 mL
